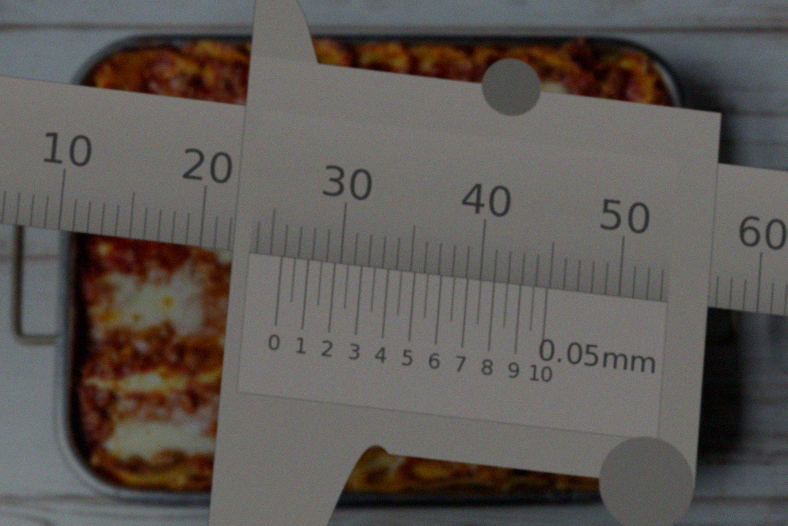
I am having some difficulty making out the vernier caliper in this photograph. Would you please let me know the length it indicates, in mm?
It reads 25.8 mm
